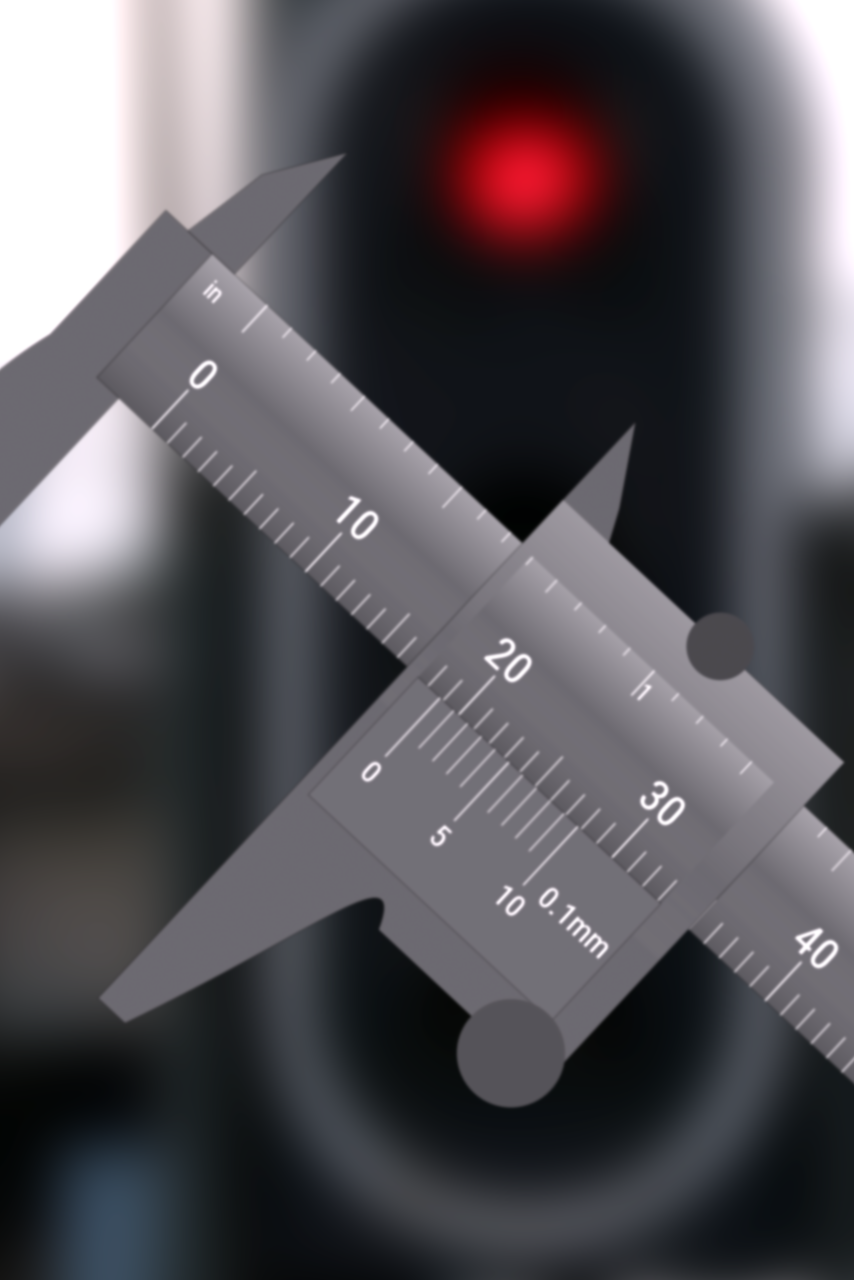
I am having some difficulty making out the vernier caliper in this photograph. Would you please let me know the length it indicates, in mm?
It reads 18.8 mm
